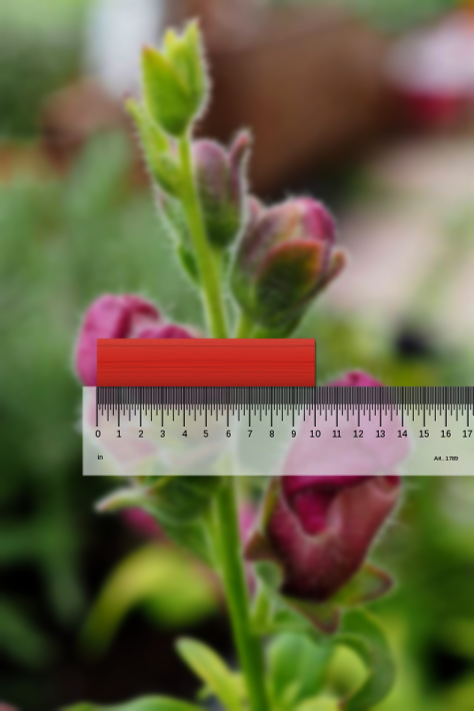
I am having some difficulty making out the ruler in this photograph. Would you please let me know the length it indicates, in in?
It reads 10 in
